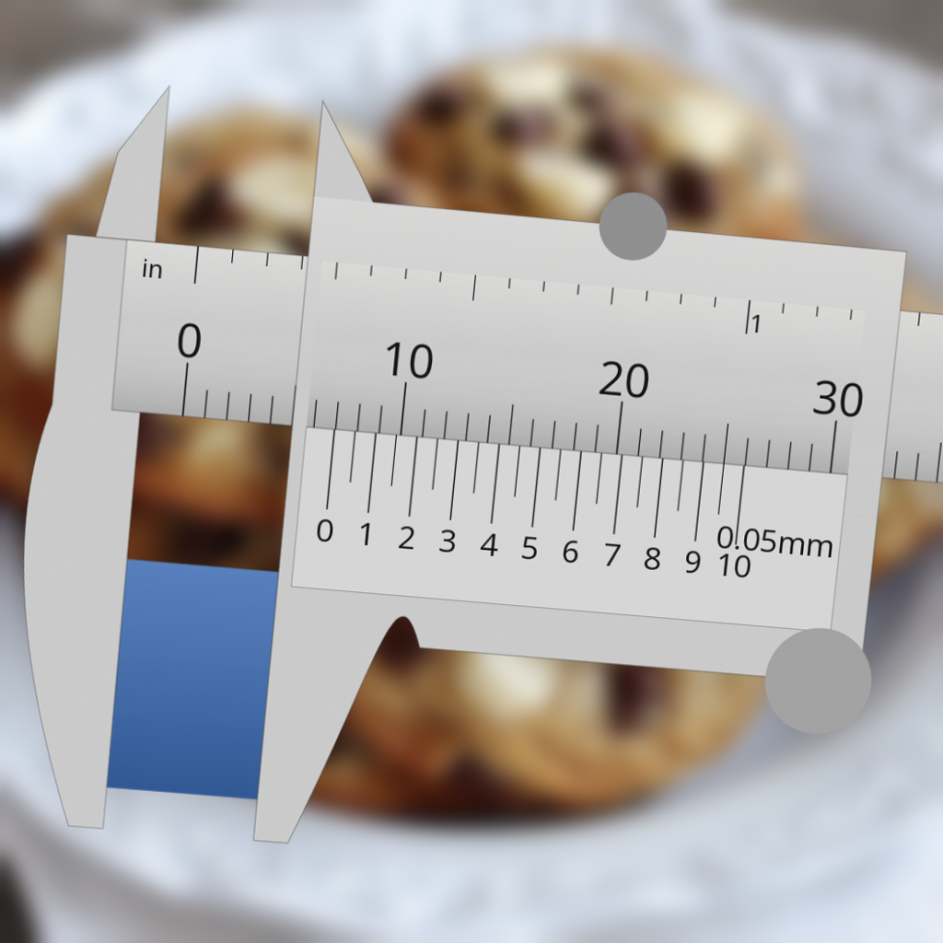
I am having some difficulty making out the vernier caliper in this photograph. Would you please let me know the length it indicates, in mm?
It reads 6.95 mm
